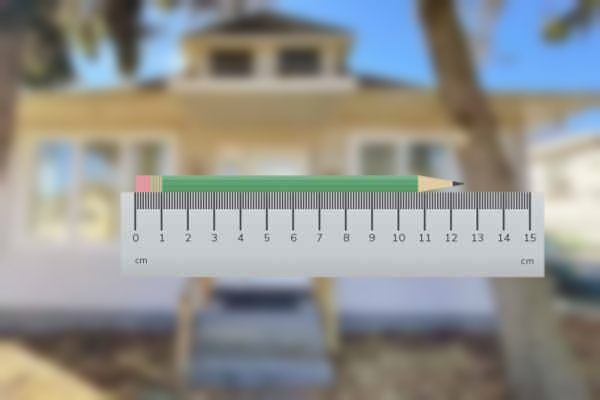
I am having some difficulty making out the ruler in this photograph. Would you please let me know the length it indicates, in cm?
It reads 12.5 cm
